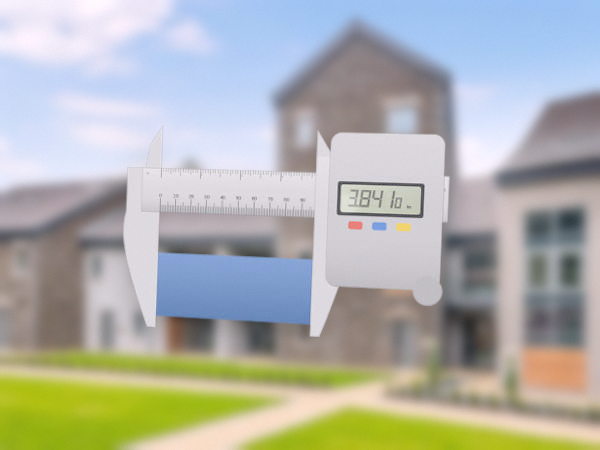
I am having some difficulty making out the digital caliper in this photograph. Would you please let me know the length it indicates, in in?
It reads 3.8410 in
